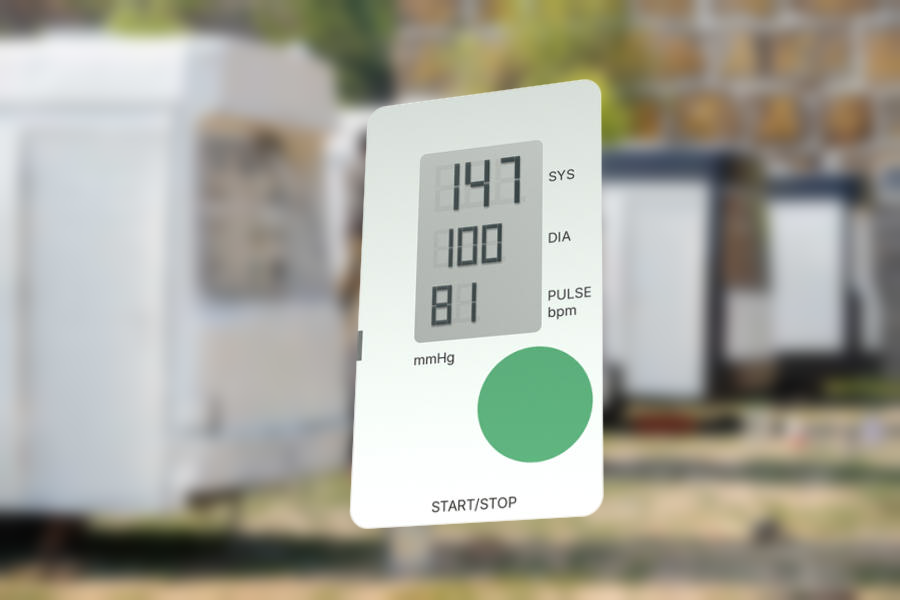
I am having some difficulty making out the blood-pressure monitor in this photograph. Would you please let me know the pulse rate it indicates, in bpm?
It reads 81 bpm
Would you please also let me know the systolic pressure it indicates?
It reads 147 mmHg
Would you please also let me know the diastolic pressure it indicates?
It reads 100 mmHg
